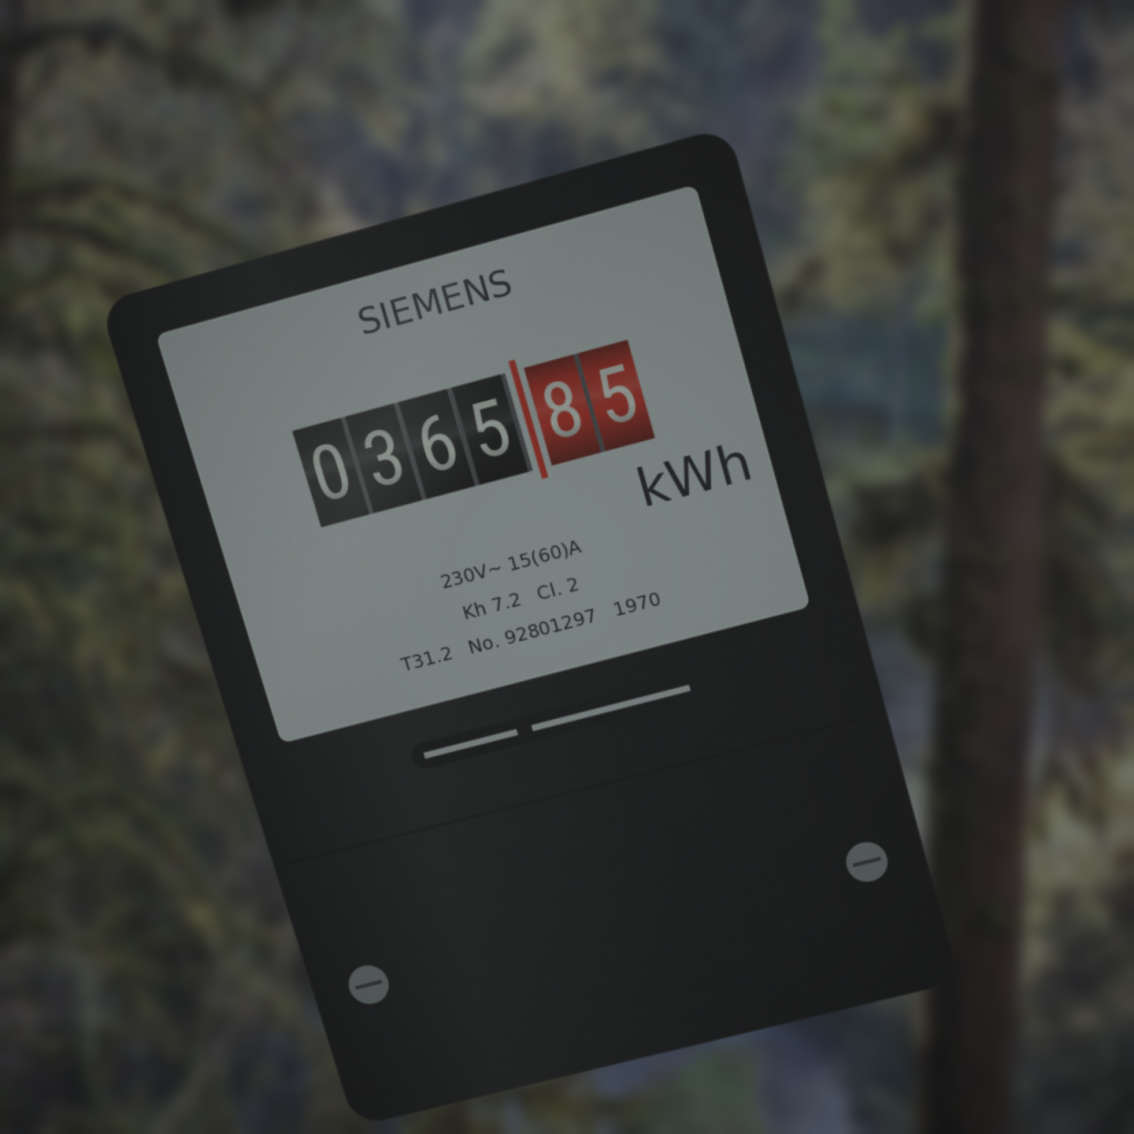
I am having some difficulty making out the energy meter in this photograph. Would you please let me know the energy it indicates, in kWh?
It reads 365.85 kWh
